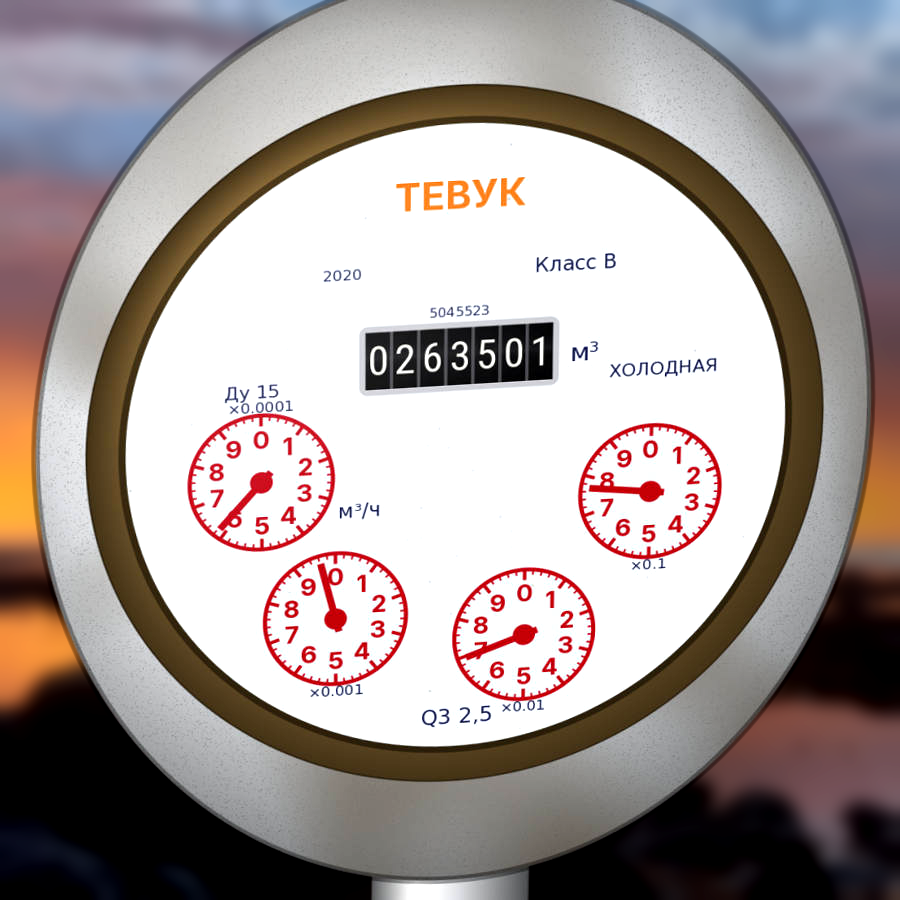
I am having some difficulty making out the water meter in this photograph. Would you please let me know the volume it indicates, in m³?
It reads 263501.7696 m³
